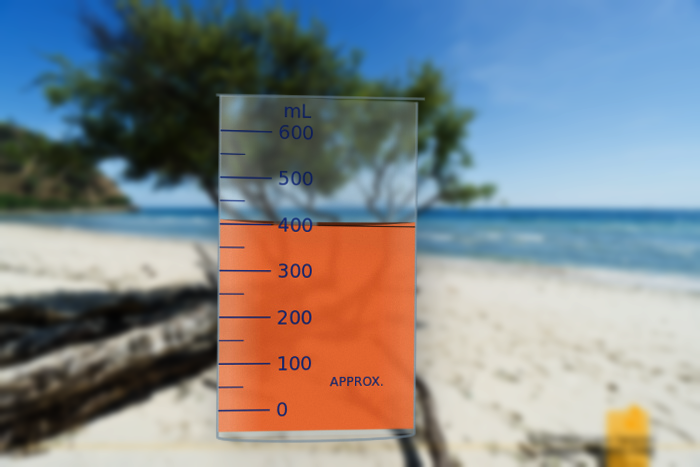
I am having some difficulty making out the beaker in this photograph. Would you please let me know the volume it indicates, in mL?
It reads 400 mL
